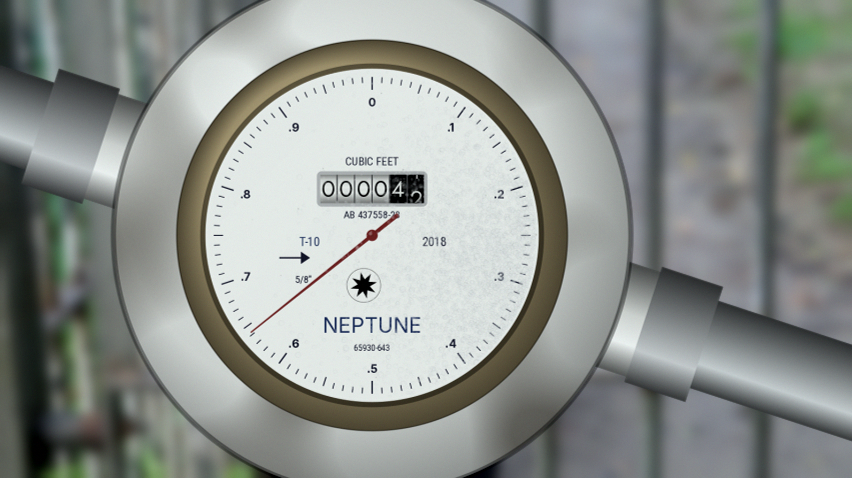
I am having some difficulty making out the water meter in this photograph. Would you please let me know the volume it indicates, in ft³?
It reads 41.64 ft³
